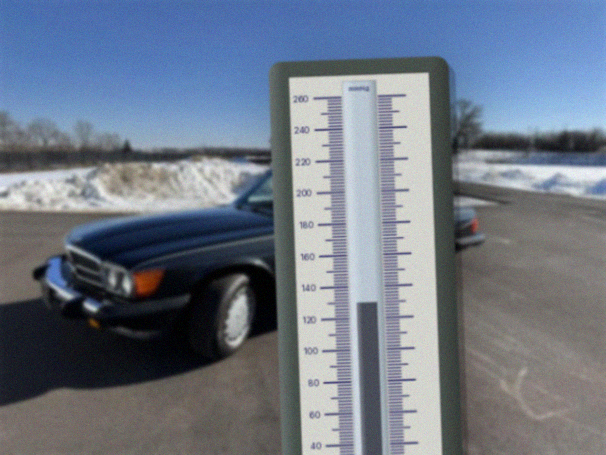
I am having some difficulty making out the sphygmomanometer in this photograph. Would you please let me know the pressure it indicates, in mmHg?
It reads 130 mmHg
